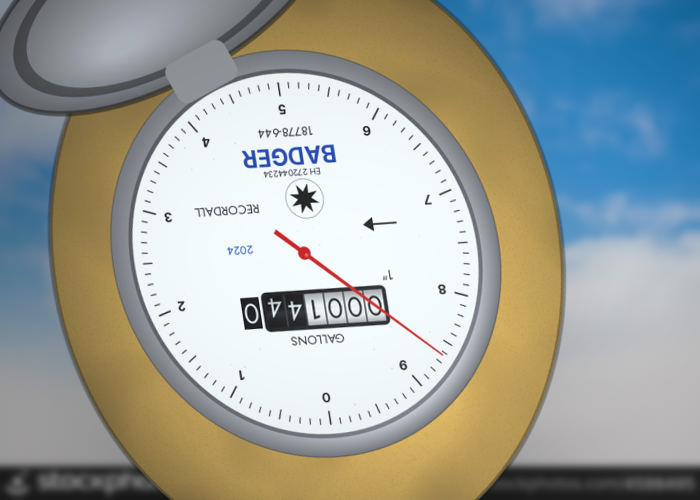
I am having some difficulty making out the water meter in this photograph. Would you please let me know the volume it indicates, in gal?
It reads 1438.6 gal
